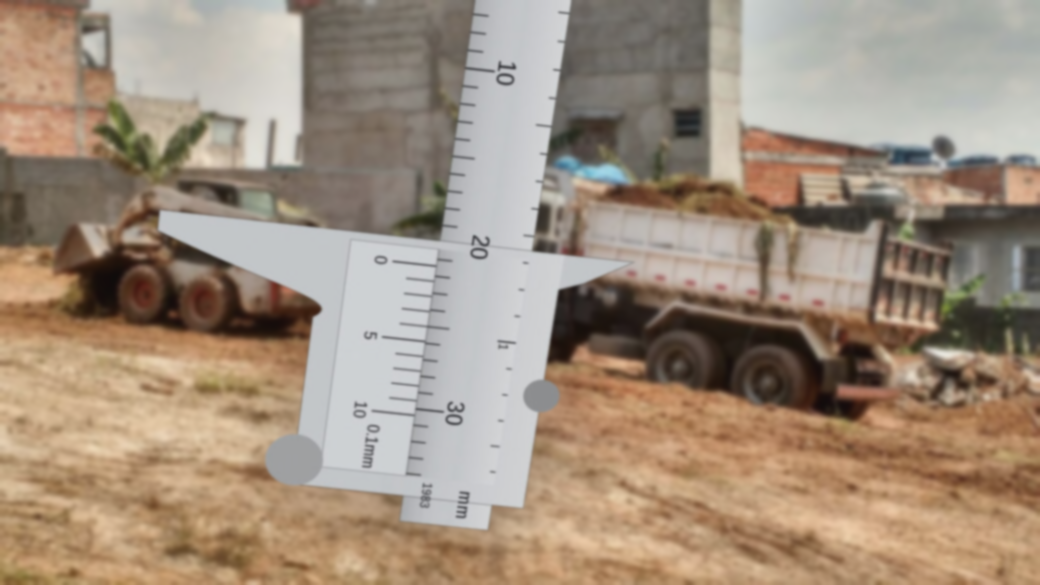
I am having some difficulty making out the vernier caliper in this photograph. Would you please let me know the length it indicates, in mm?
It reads 21.4 mm
